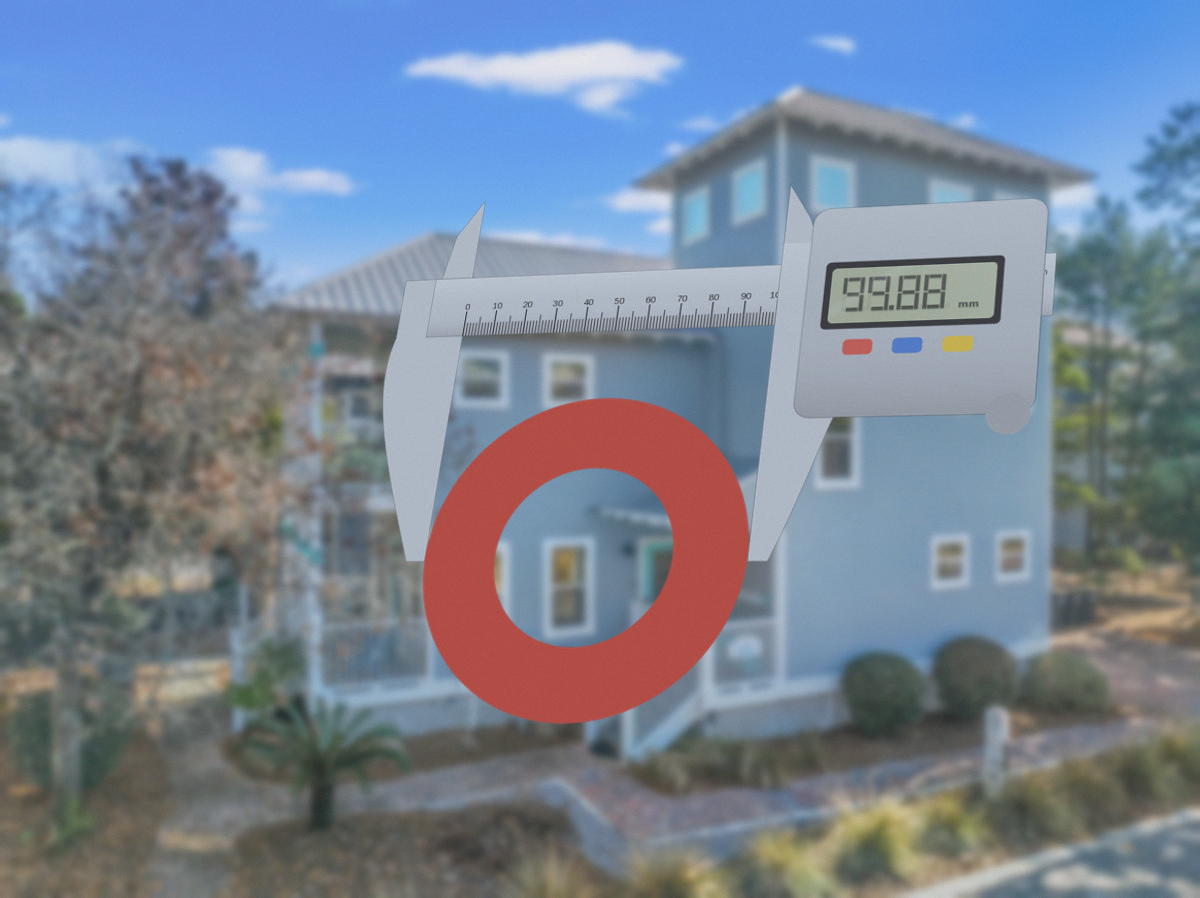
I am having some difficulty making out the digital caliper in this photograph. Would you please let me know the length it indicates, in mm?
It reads 99.88 mm
